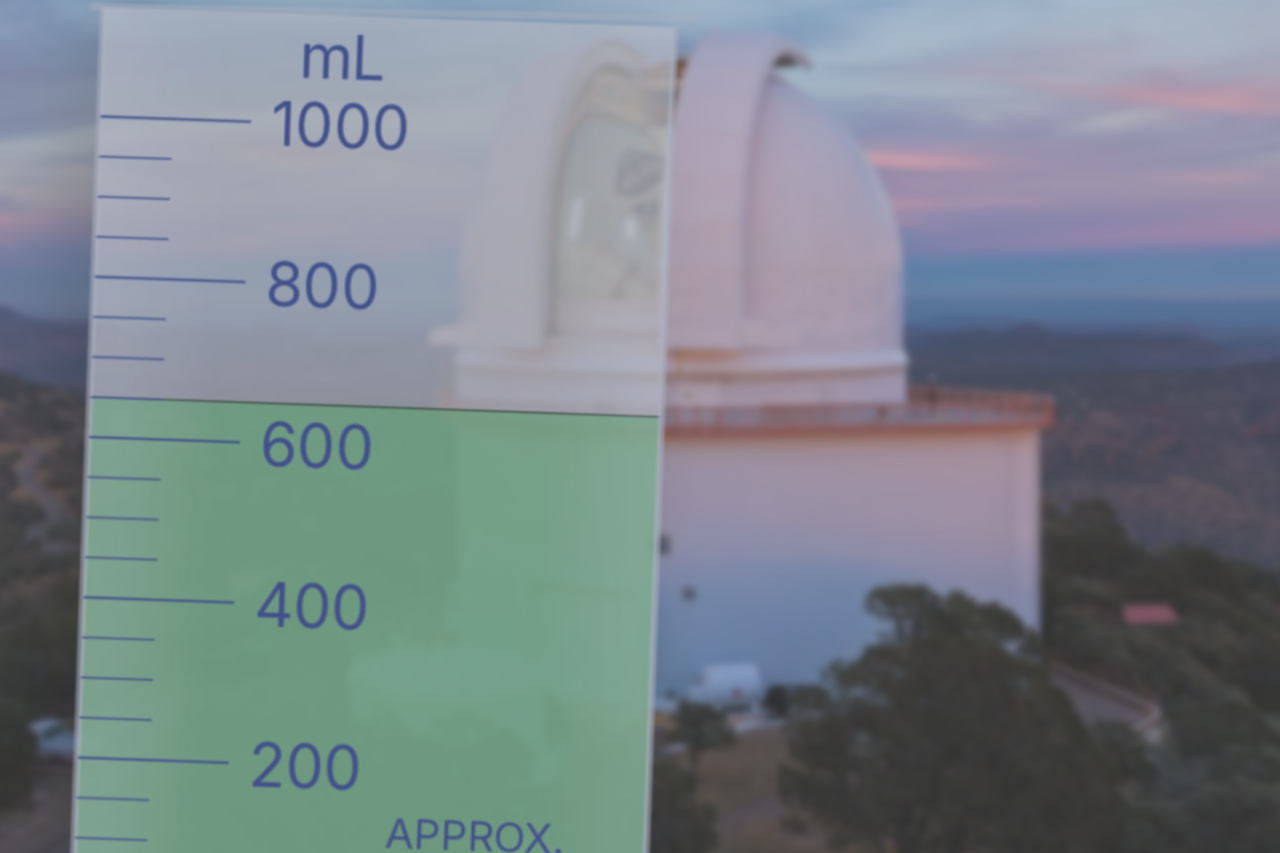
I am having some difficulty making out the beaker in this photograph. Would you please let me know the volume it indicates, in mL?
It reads 650 mL
